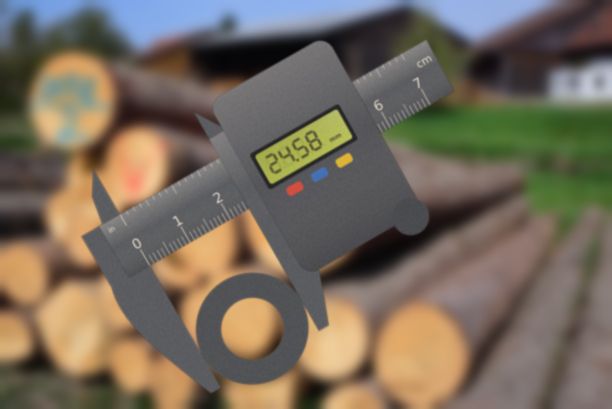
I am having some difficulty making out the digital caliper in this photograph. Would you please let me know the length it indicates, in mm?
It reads 24.58 mm
